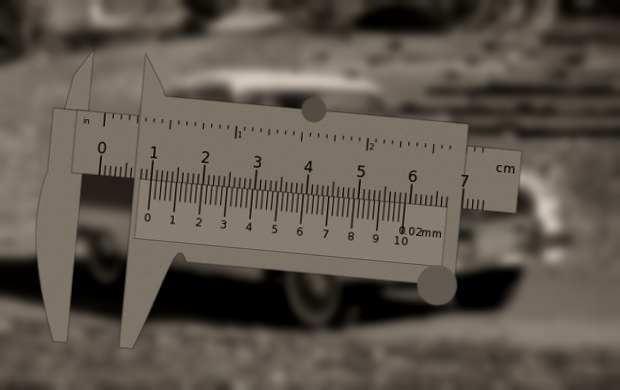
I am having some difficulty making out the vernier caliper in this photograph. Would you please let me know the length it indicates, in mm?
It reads 10.0 mm
